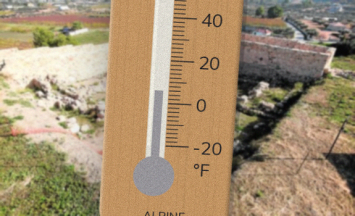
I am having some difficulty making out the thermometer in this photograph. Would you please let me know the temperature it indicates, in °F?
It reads 6 °F
